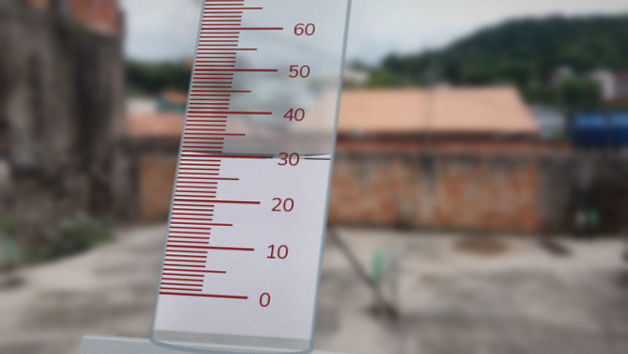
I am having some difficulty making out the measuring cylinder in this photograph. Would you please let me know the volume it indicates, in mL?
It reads 30 mL
